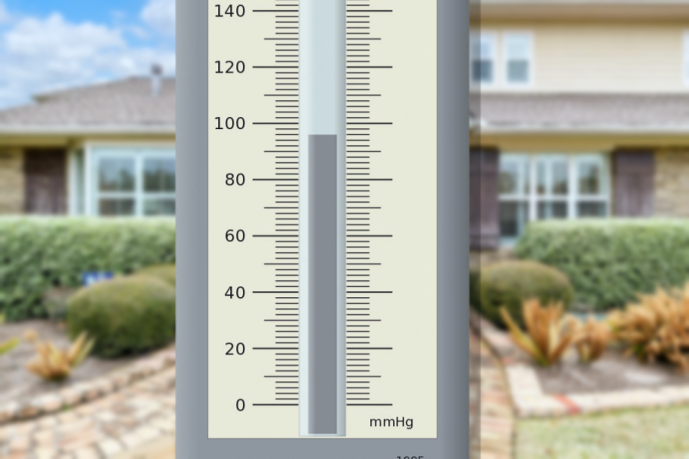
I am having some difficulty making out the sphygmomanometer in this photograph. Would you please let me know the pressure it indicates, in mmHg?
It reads 96 mmHg
